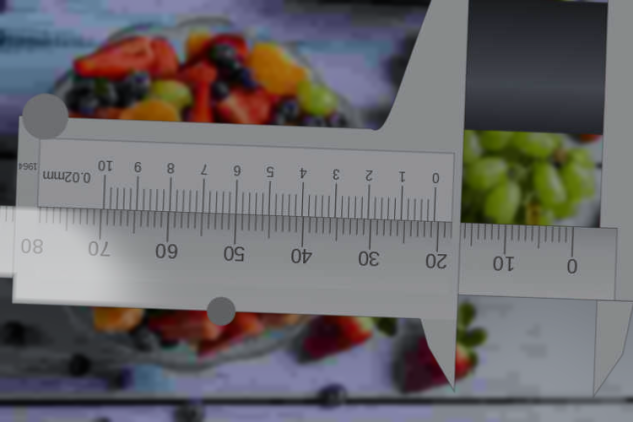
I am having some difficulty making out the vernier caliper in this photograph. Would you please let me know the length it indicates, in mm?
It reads 20.6 mm
